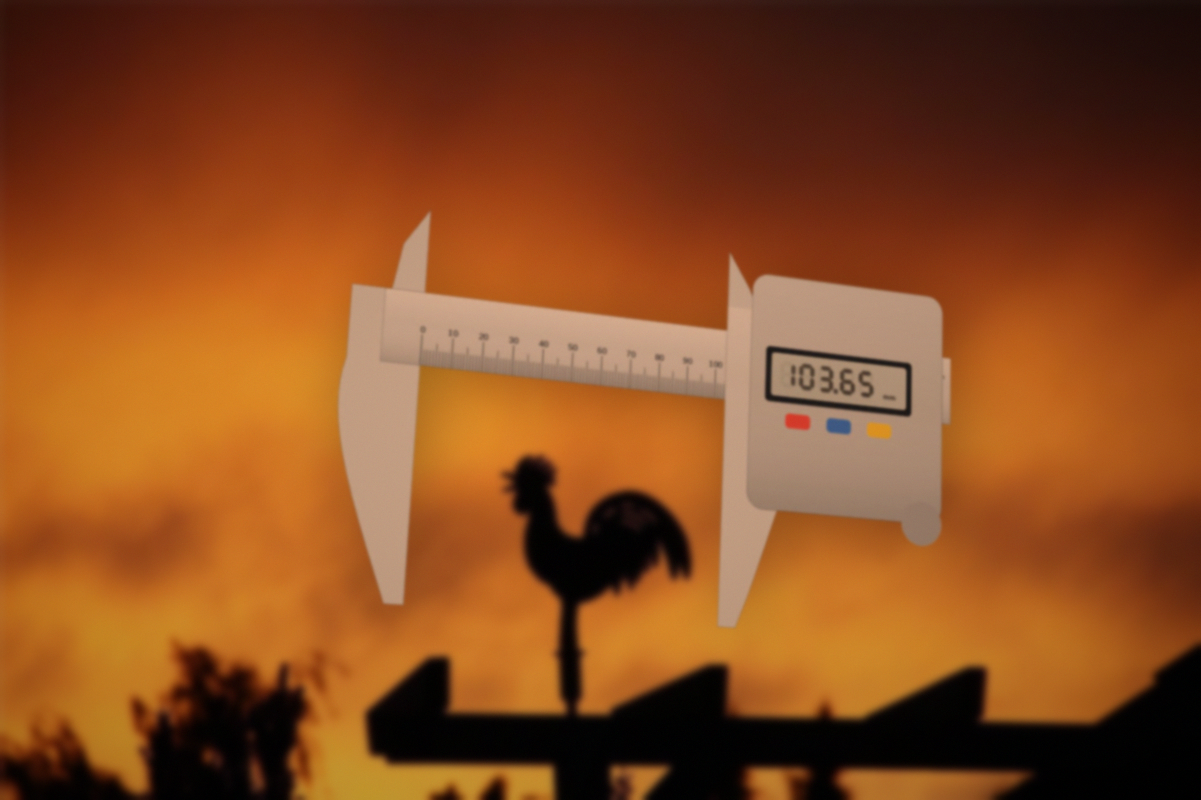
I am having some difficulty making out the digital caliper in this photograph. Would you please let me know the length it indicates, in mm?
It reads 103.65 mm
